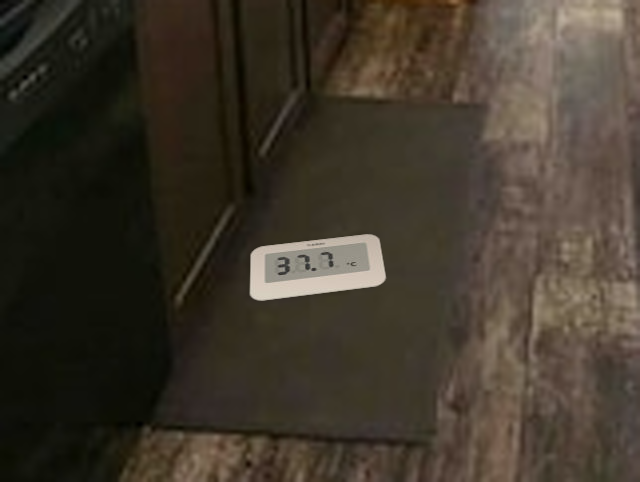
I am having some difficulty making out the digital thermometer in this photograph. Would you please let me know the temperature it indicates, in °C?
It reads 37.7 °C
